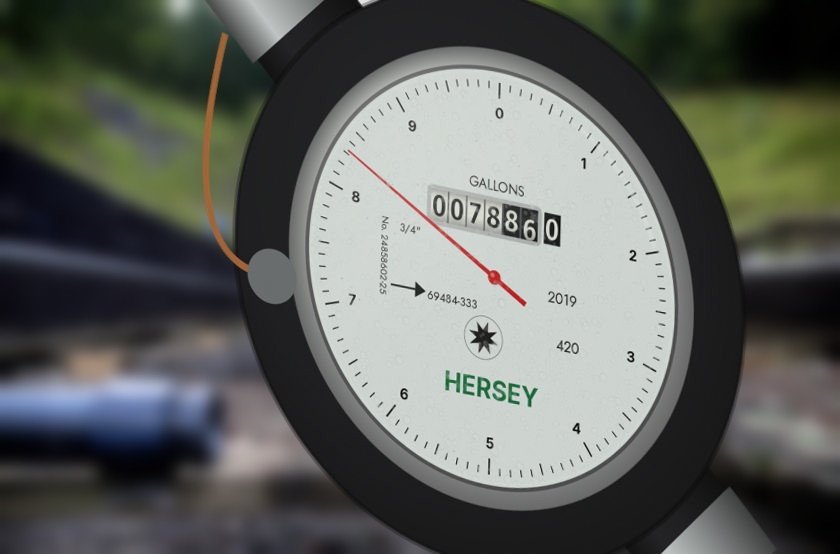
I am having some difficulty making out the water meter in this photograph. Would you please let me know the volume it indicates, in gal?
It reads 78858.3 gal
